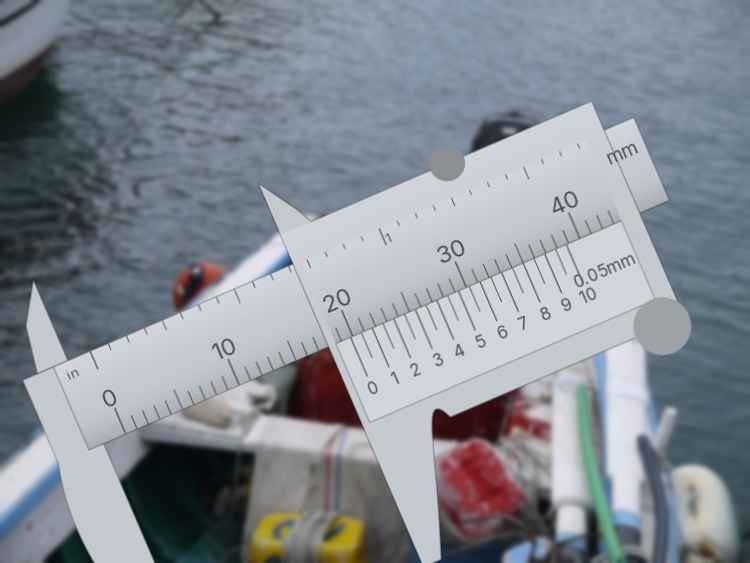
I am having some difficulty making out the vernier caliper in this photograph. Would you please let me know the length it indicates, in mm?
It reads 19.8 mm
